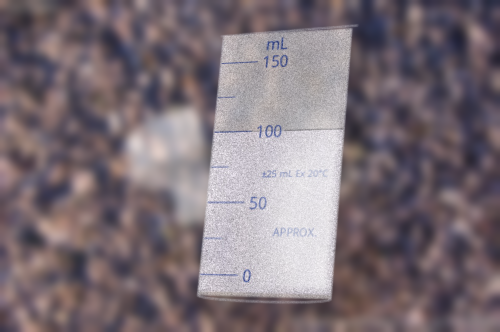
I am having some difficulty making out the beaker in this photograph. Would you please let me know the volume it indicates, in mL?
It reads 100 mL
